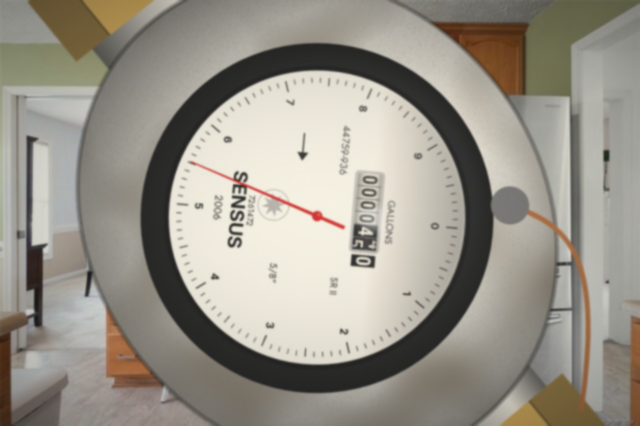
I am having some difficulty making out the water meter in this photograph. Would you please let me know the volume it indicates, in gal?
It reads 445.5 gal
